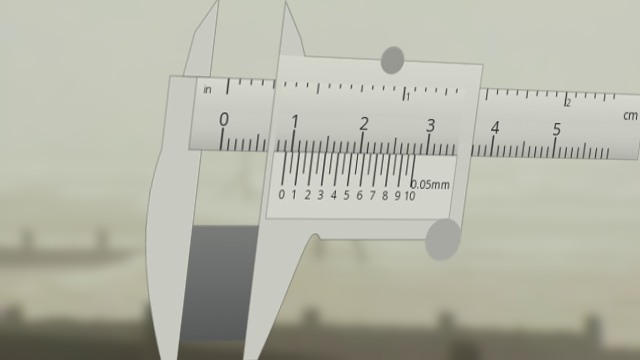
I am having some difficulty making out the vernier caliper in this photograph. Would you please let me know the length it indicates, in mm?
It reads 9.2 mm
